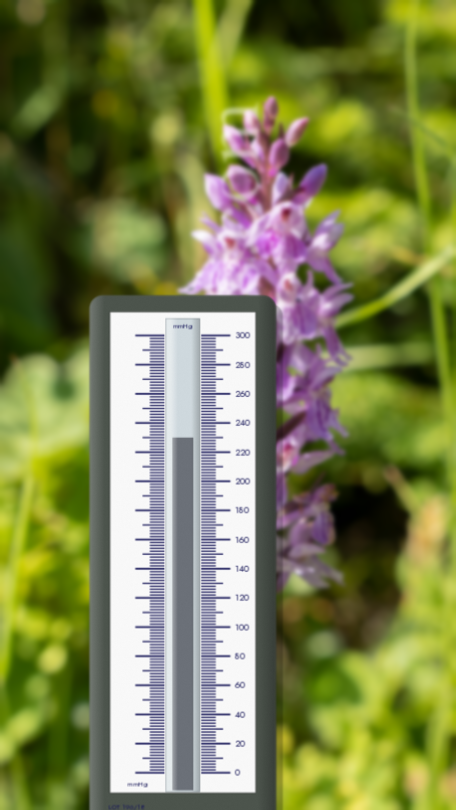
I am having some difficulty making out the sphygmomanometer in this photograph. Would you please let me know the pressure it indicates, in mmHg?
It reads 230 mmHg
